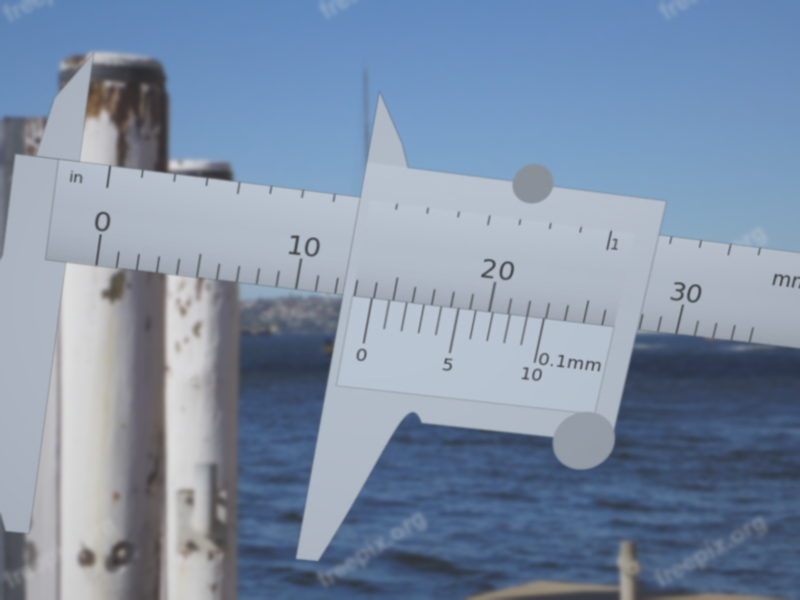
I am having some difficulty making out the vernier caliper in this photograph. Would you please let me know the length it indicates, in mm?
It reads 13.9 mm
